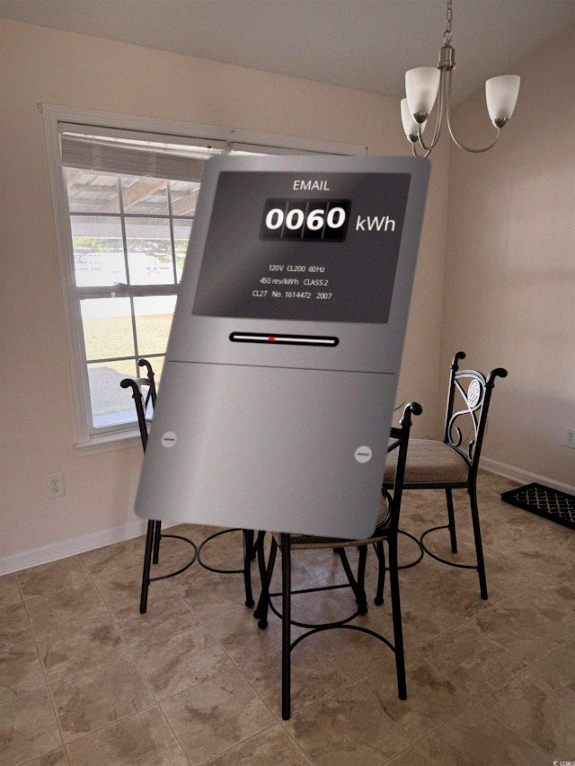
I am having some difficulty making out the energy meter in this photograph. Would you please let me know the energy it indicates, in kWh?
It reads 60 kWh
